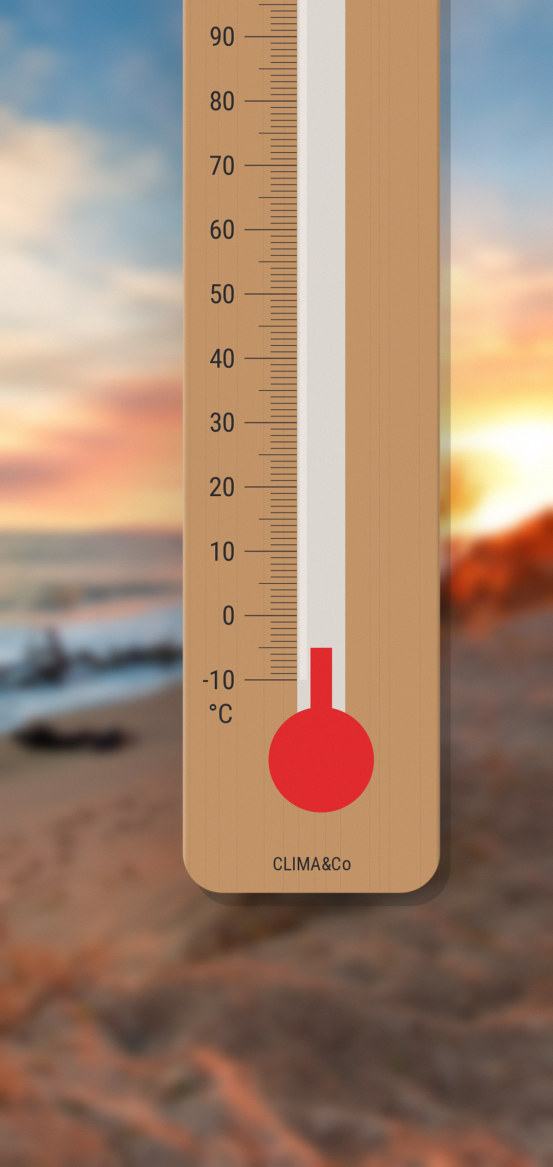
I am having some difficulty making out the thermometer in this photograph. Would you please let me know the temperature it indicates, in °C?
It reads -5 °C
